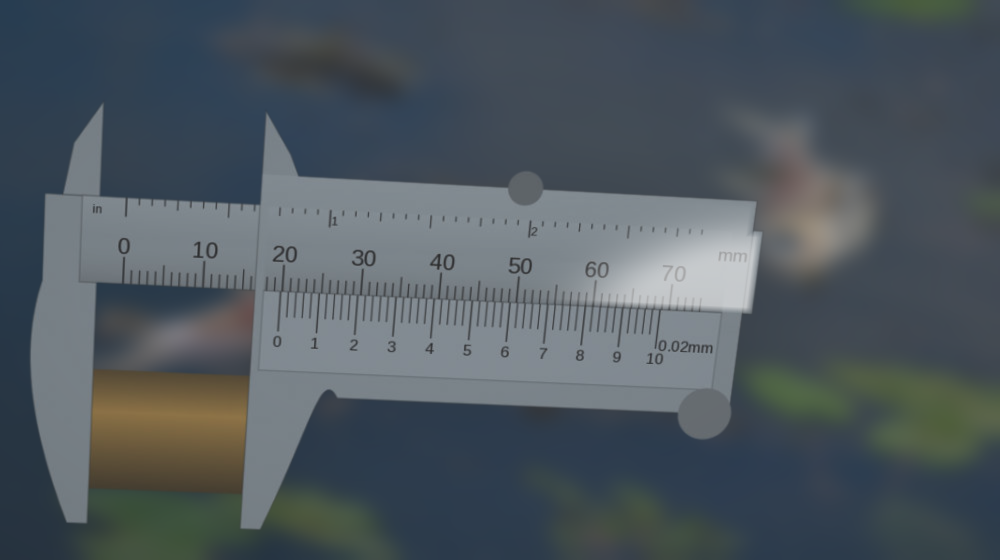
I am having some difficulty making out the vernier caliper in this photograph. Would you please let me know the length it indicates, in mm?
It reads 19.8 mm
